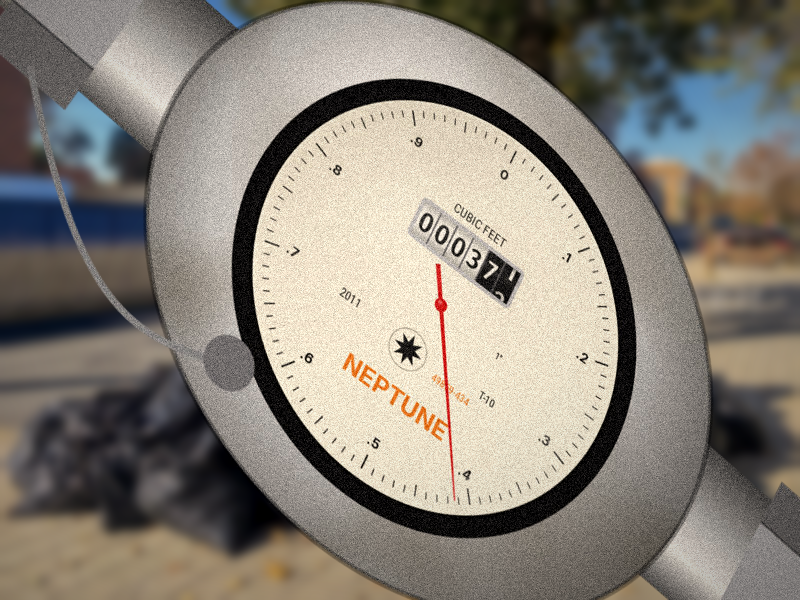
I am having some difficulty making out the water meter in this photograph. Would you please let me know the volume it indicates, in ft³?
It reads 371.41 ft³
